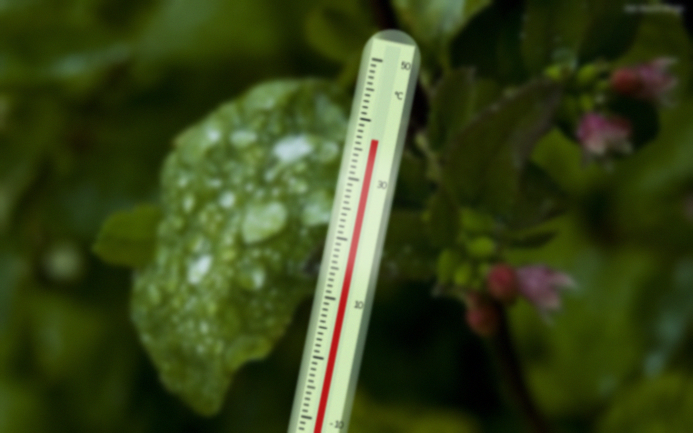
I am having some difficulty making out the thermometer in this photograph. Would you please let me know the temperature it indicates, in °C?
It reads 37 °C
